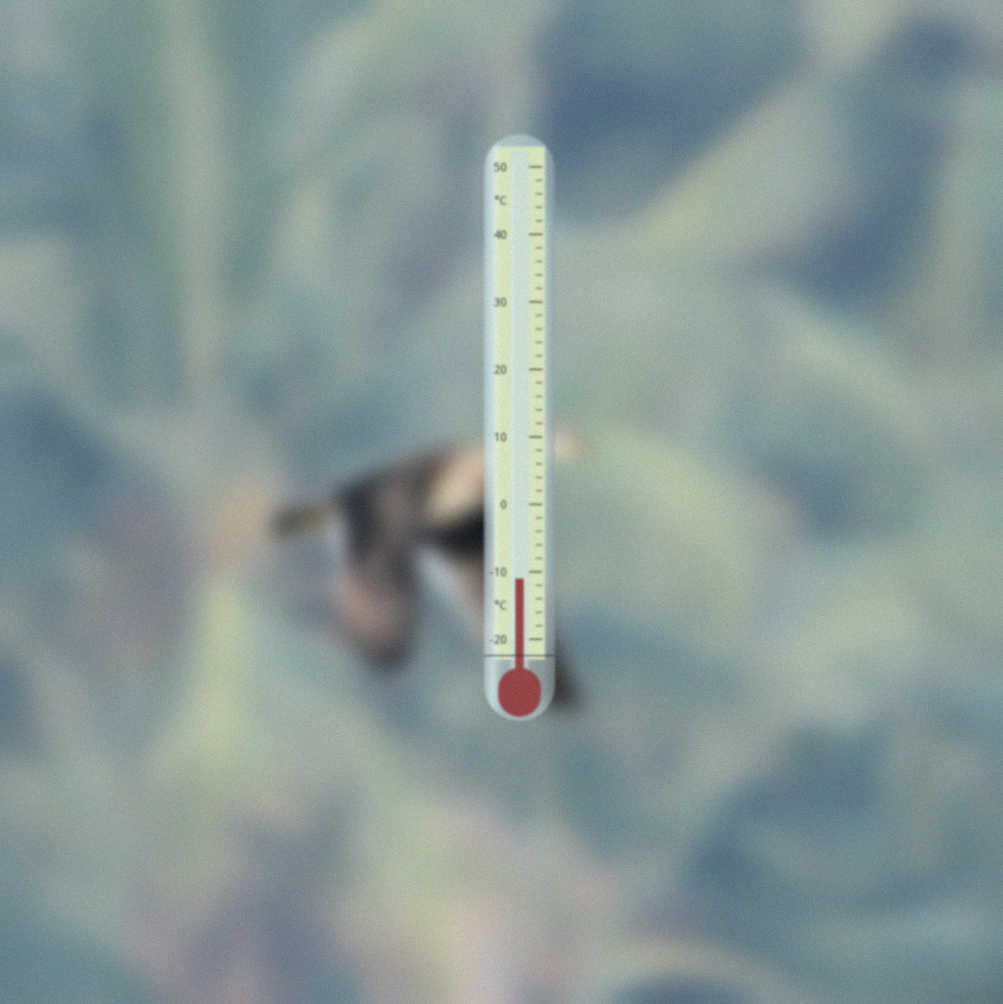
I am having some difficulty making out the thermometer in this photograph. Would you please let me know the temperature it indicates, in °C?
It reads -11 °C
